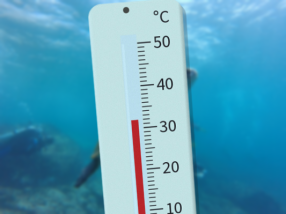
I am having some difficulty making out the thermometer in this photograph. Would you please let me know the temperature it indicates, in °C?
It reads 32 °C
